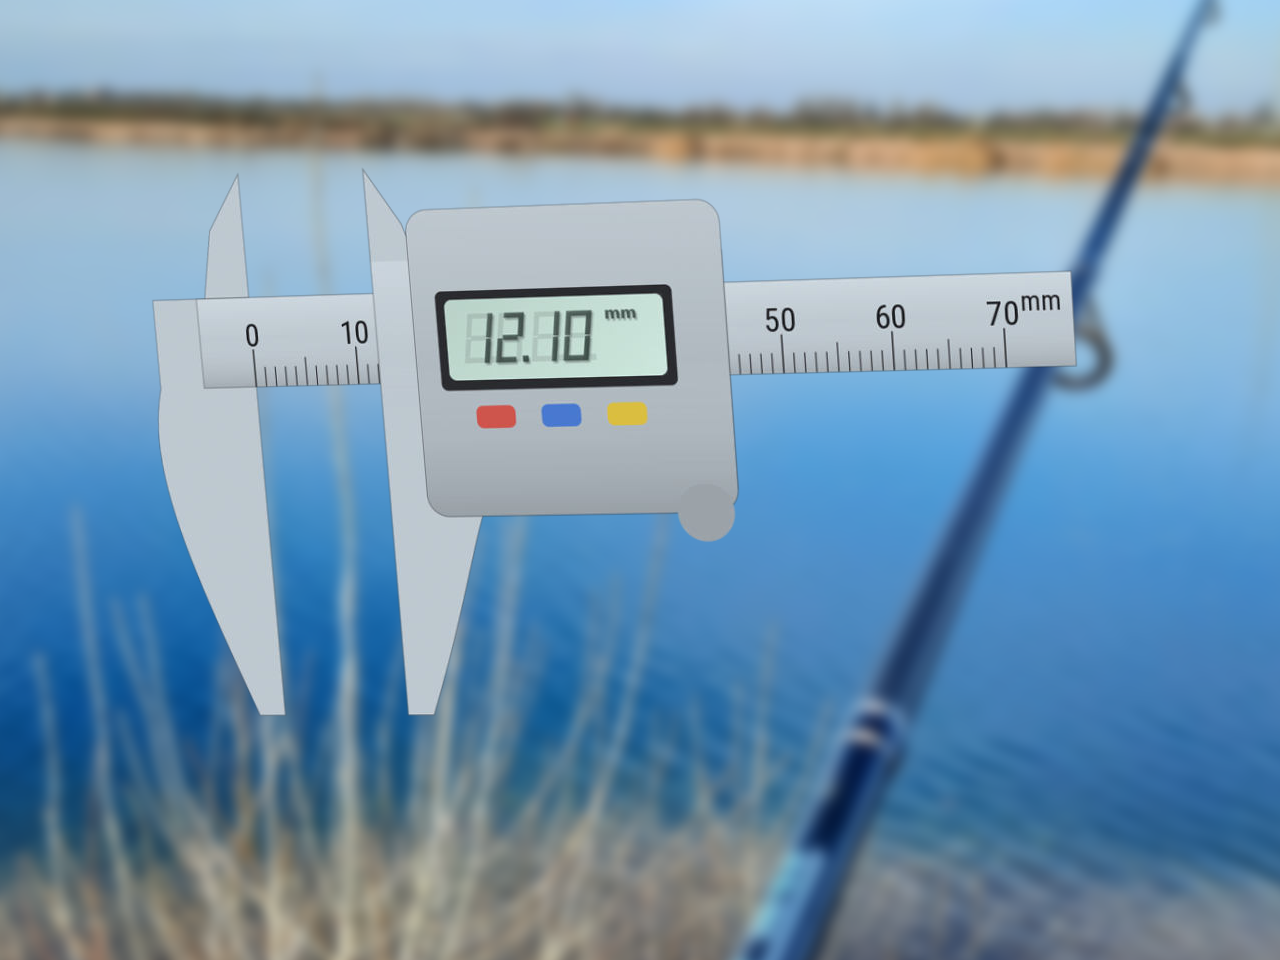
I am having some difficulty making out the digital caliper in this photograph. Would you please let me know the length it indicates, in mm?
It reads 12.10 mm
